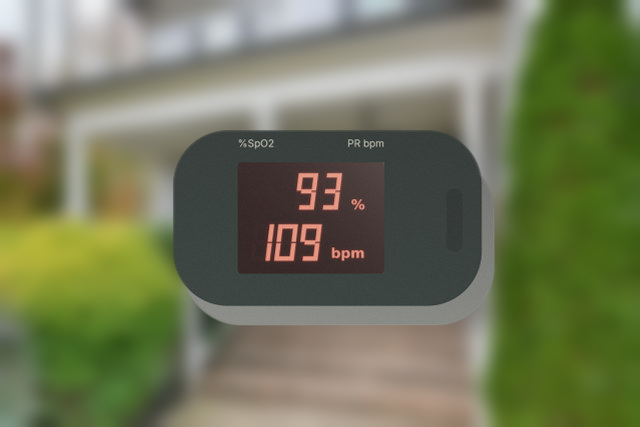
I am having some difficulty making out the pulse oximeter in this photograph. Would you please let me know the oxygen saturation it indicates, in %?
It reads 93 %
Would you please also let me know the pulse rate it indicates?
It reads 109 bpm
